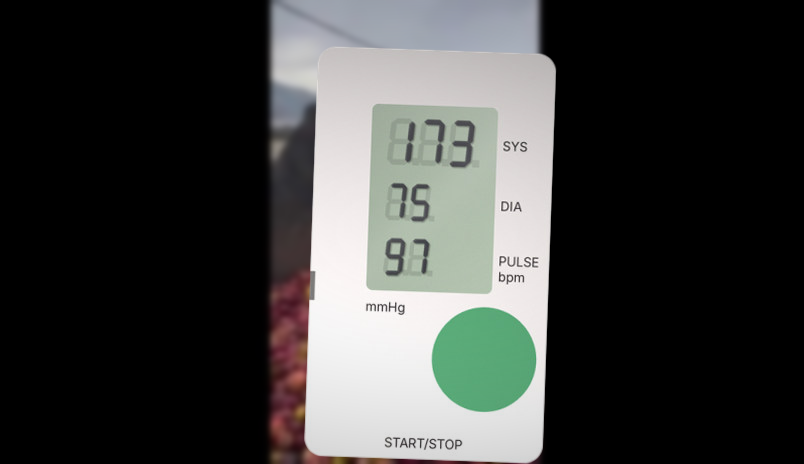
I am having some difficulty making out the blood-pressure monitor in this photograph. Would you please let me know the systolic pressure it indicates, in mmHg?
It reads 173 mmHg
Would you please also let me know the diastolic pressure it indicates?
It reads 75 mmHg
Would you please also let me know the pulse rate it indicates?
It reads 97 bpm
